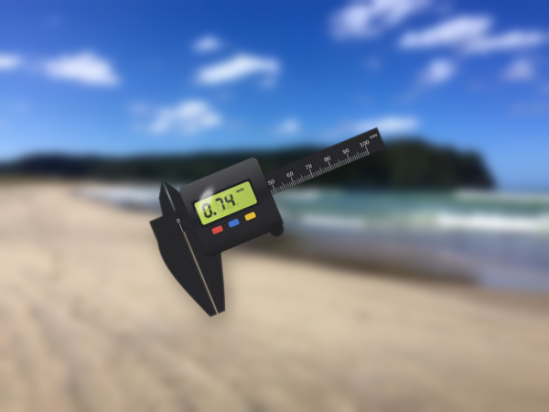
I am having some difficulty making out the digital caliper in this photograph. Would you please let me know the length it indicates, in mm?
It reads 0.74 mm
